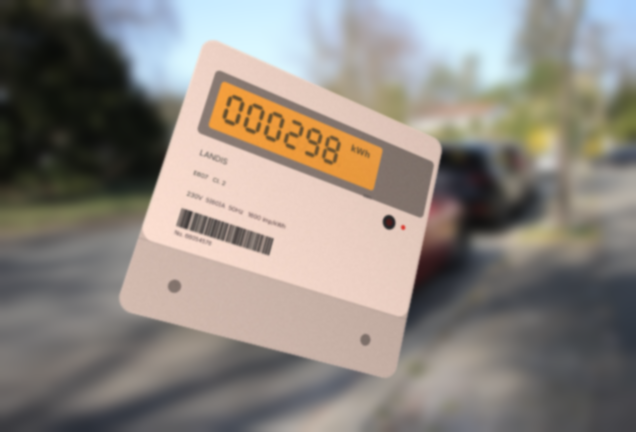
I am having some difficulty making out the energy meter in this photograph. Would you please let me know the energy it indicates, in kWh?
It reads 298 kWh
